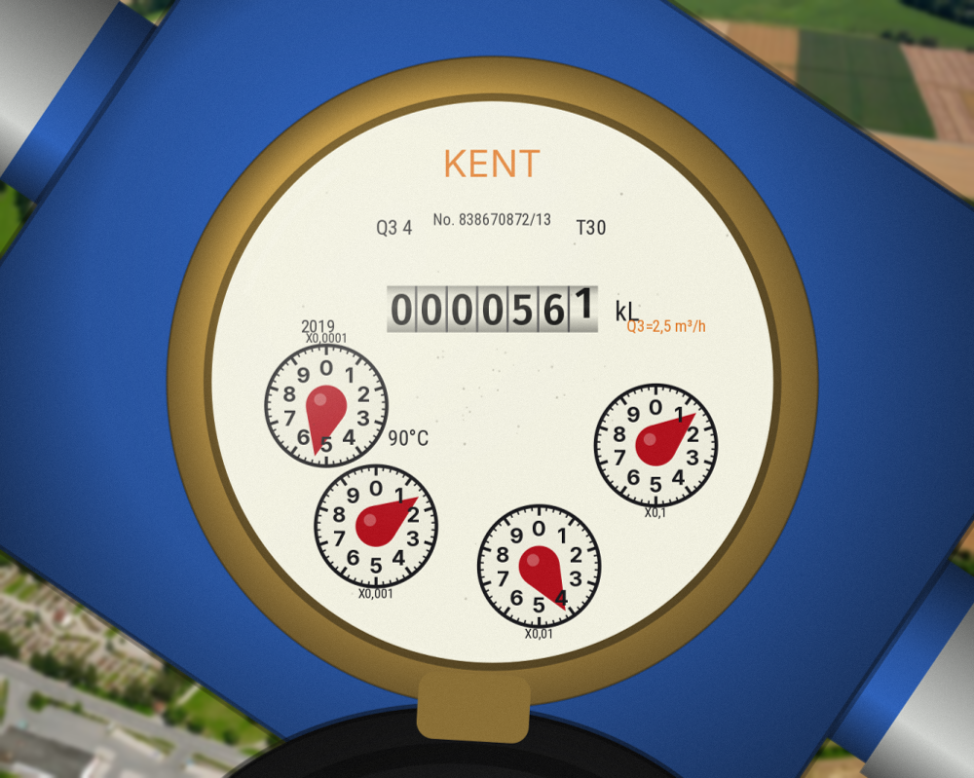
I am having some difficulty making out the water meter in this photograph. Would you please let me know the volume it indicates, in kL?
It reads 561.1415 kL
